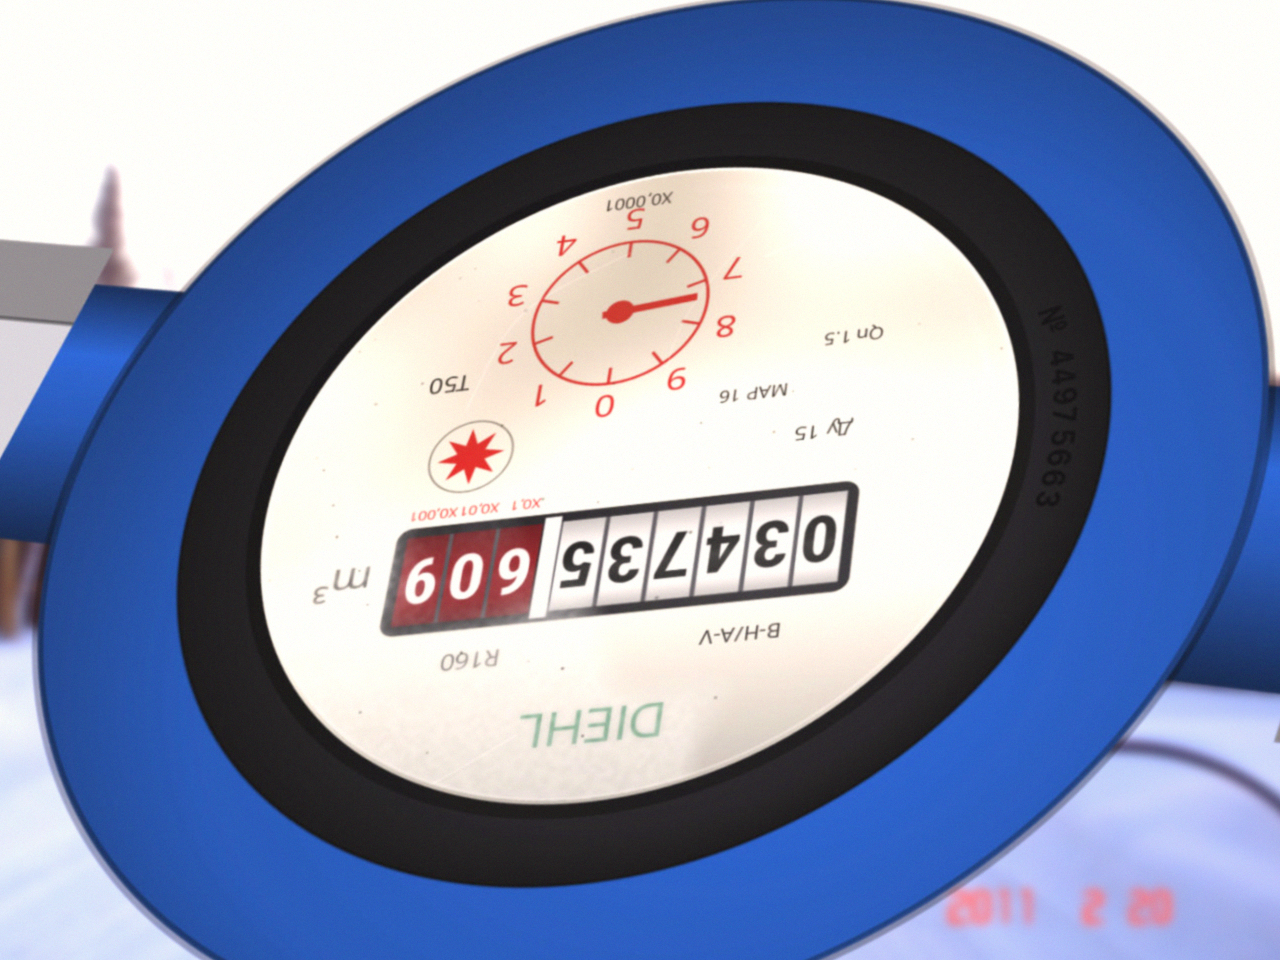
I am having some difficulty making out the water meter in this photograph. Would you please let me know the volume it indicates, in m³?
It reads 34735.6097 m³
